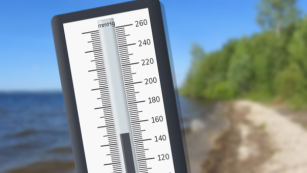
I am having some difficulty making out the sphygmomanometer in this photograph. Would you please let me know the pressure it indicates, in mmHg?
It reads 150 mmHg
